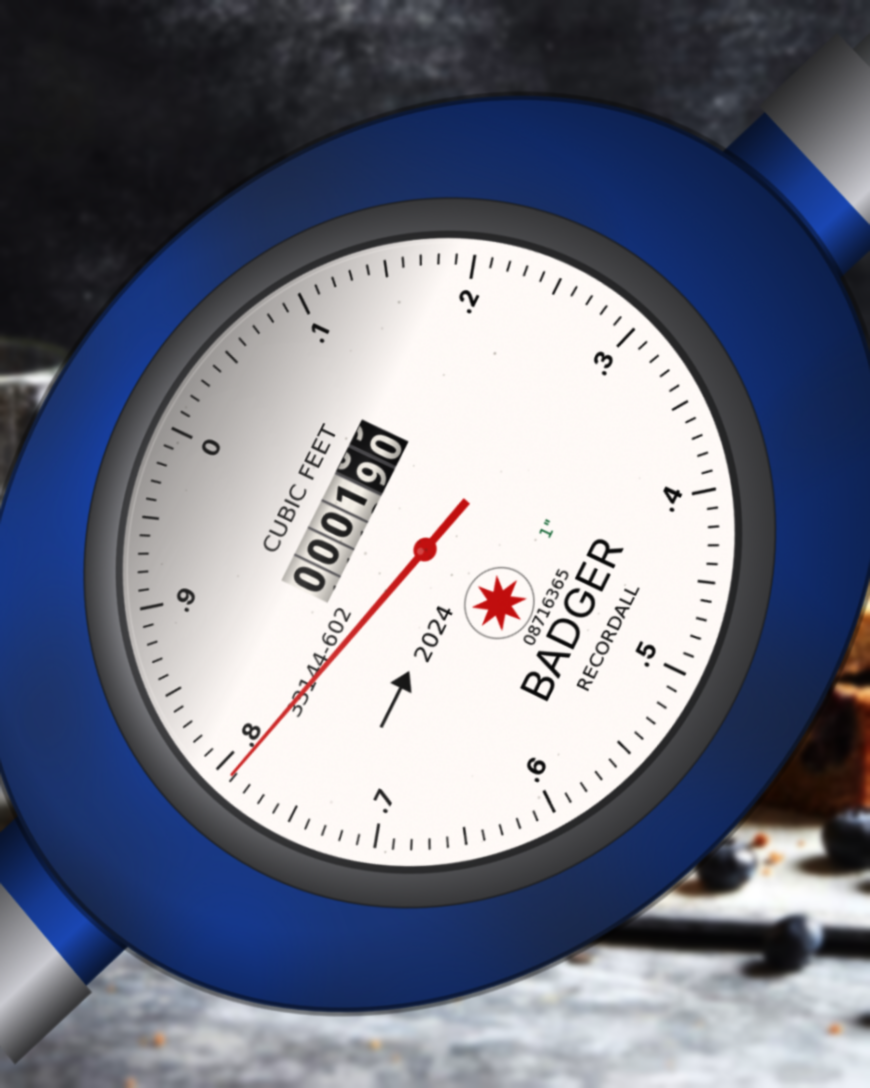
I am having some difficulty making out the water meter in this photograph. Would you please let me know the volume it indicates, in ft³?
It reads 189.79 ft³
